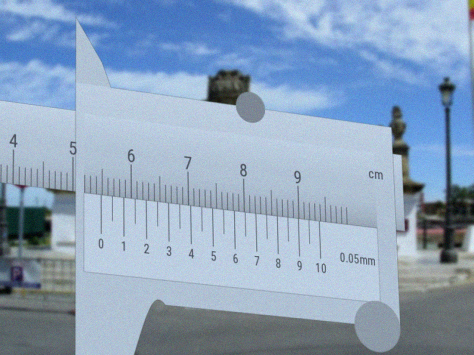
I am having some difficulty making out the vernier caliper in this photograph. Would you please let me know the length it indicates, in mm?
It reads 54.8 mm
